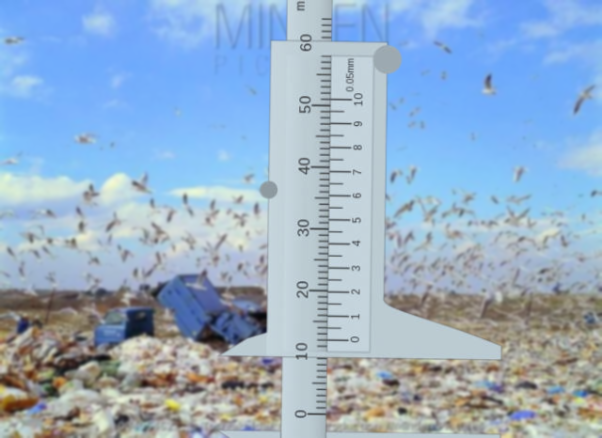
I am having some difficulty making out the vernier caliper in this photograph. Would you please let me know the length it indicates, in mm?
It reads 12.0 mm
